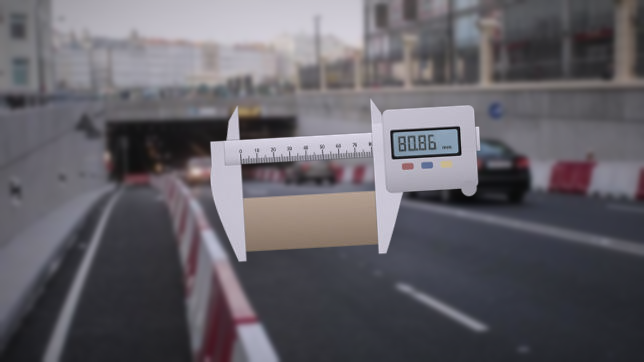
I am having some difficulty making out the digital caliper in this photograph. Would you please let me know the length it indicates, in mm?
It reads 80.86 mm
